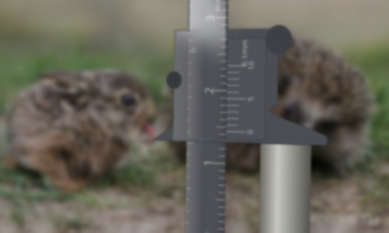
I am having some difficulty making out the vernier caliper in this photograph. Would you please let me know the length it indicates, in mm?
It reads 14.4 mm
